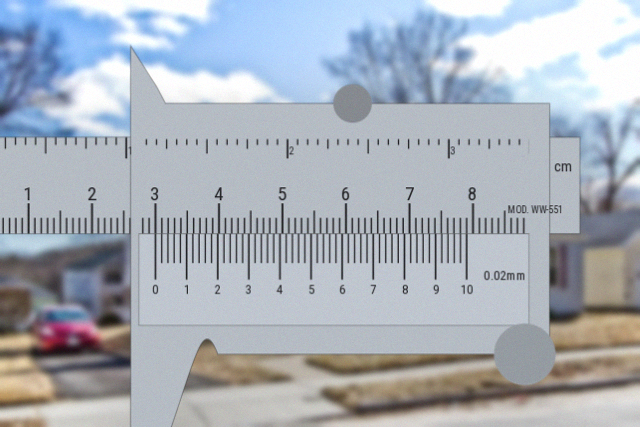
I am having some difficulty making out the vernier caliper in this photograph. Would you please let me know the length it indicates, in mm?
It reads 30.0 mm
